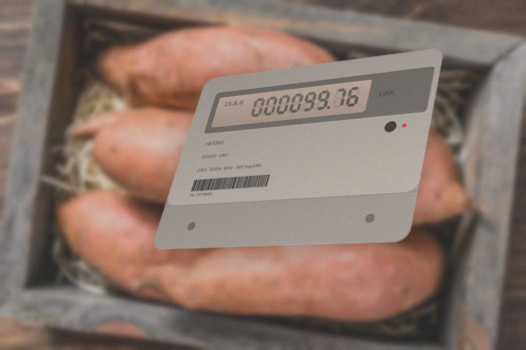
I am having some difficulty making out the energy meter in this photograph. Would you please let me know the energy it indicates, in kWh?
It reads 99.76 kWh
